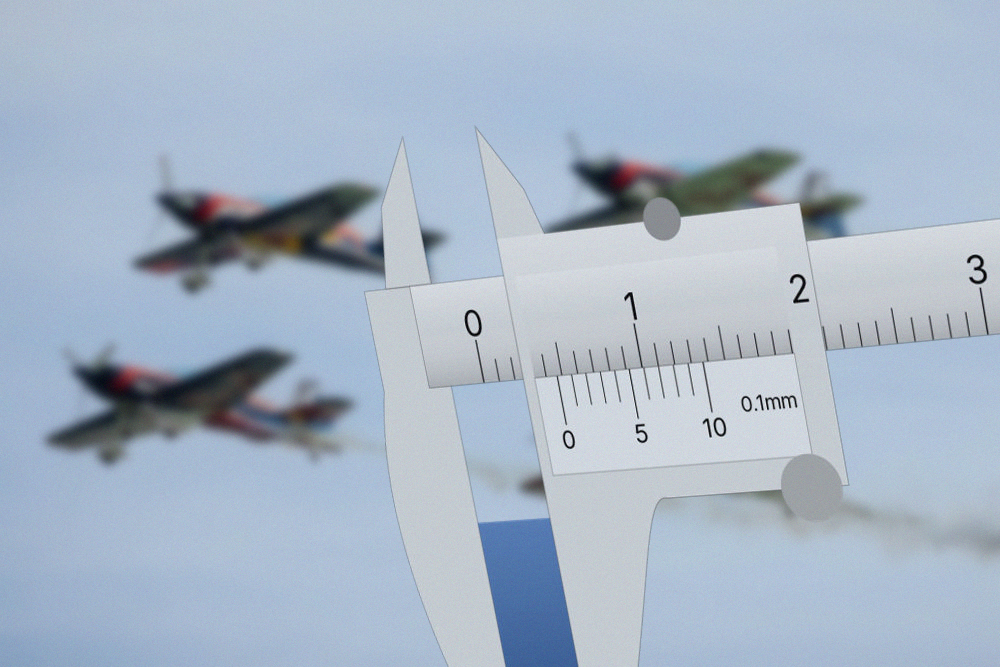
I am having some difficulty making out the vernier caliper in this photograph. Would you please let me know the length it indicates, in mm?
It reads 4.7 mm
